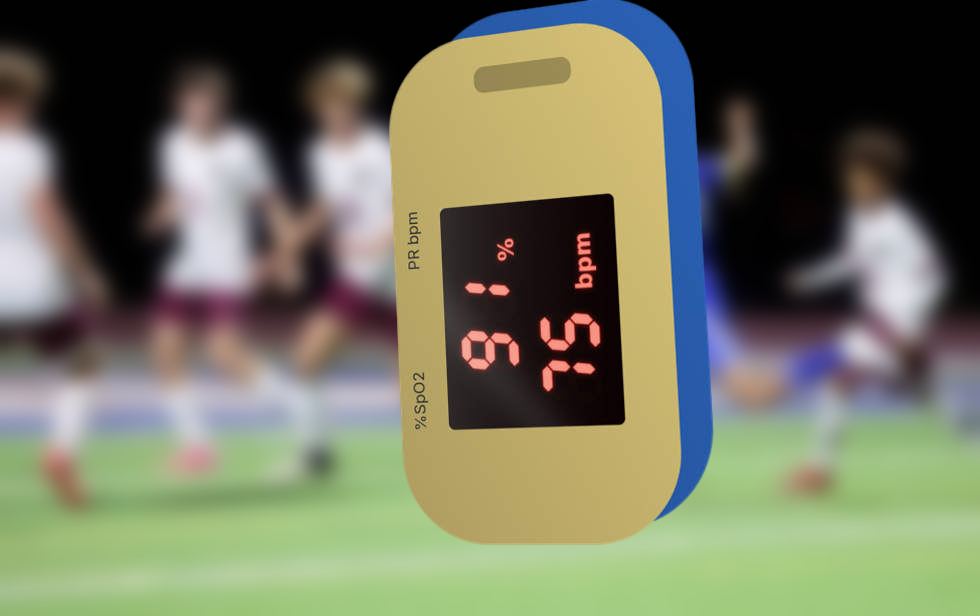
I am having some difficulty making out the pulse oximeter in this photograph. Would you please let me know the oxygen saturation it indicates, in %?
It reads 91 %
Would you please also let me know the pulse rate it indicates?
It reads 75 bpm
